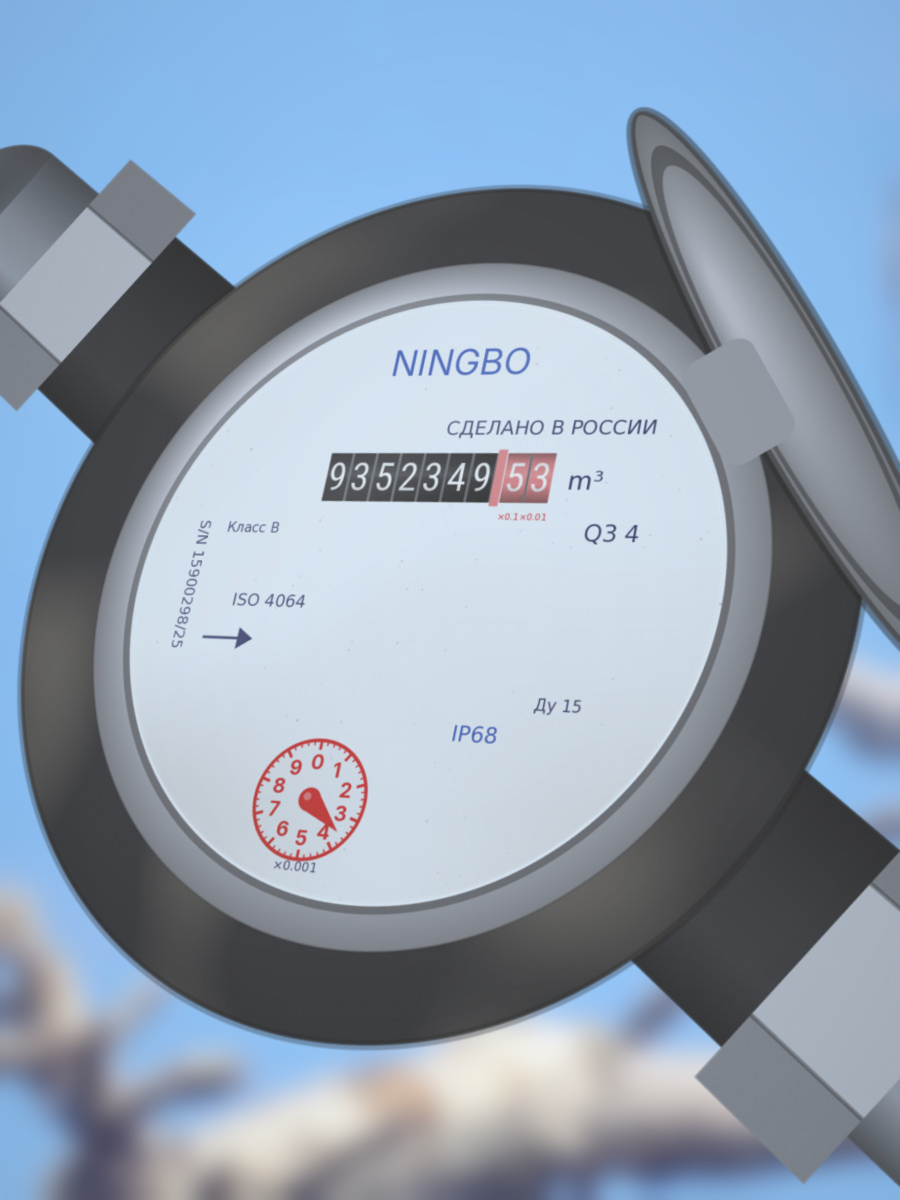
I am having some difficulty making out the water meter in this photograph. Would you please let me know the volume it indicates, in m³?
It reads 9352349.533 m³
